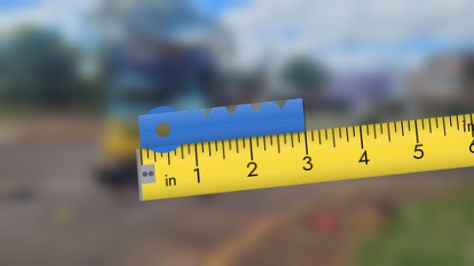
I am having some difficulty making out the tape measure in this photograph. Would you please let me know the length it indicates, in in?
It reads 3 in
